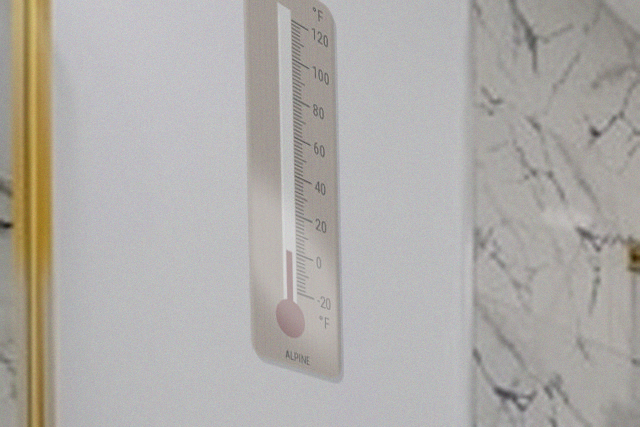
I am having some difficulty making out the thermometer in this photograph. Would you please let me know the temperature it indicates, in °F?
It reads 0 °F
